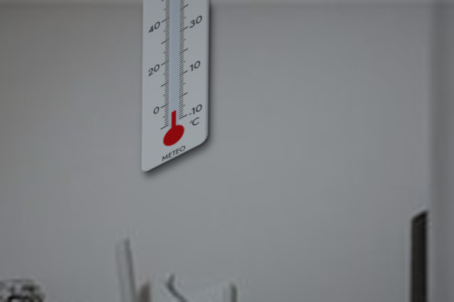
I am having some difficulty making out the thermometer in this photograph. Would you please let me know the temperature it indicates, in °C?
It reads -5 °C
